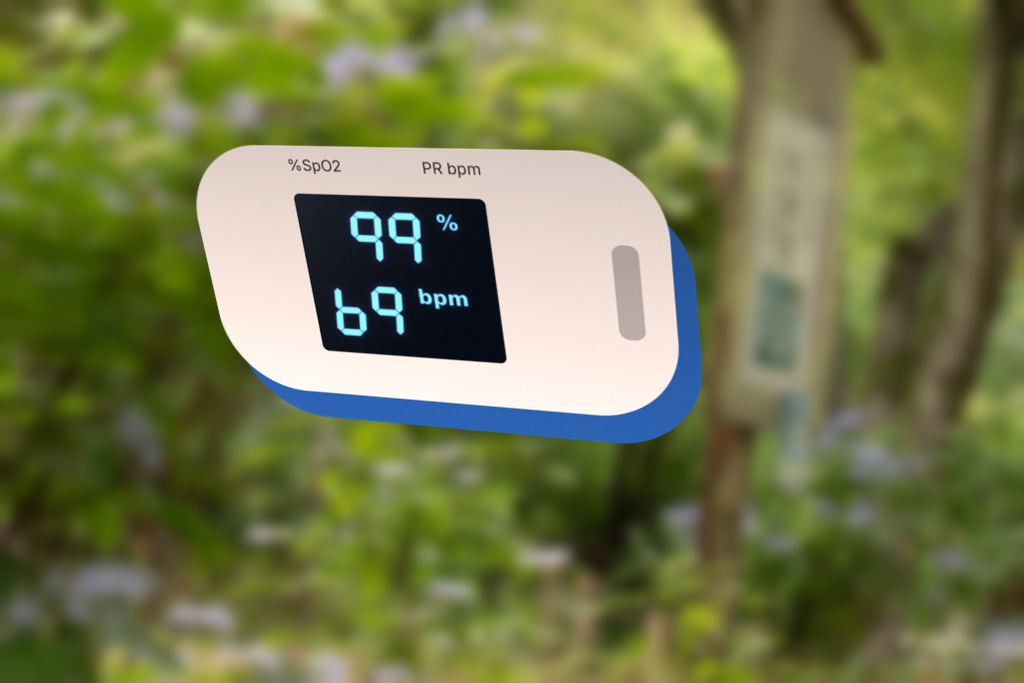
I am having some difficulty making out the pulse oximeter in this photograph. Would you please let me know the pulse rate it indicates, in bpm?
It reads 69 bpm
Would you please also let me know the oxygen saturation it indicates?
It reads 99 %
